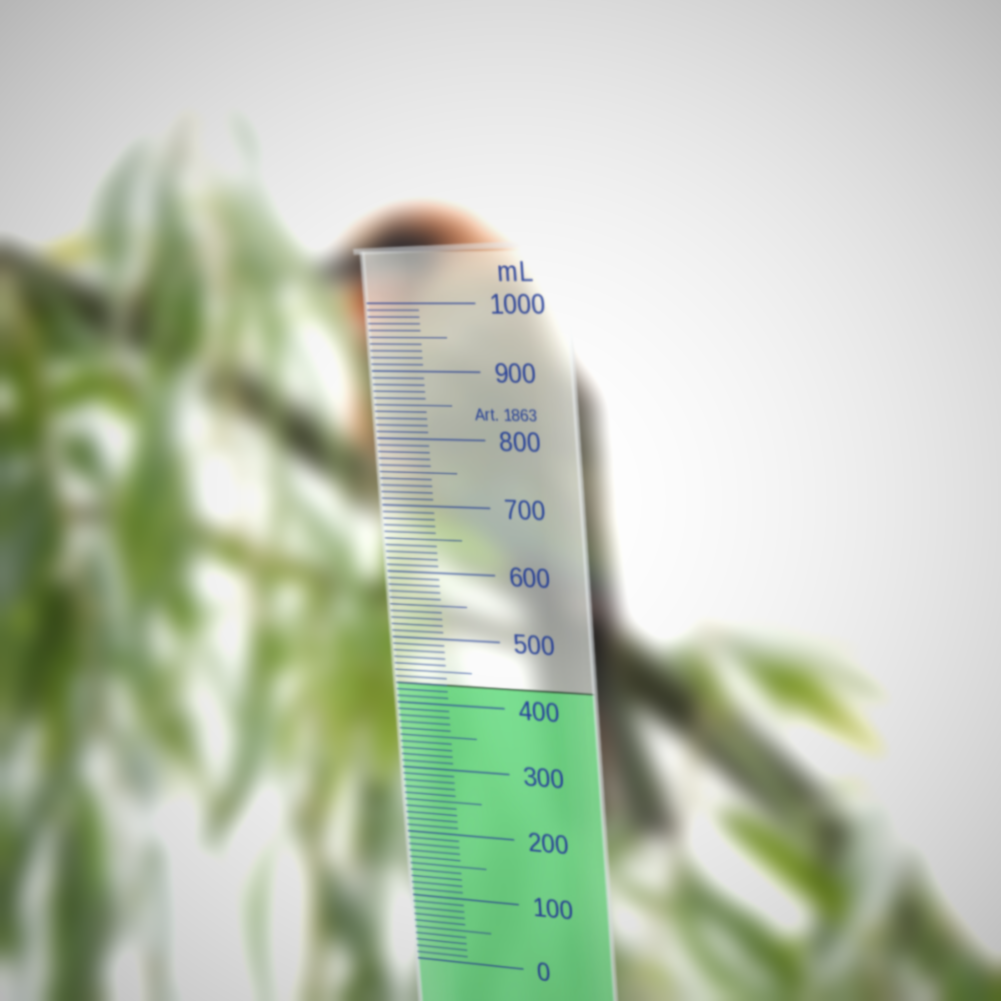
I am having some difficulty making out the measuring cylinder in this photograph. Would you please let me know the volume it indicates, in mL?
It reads 430 mL
